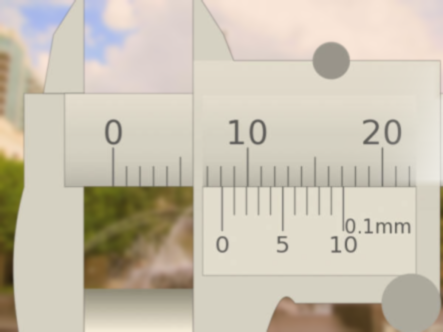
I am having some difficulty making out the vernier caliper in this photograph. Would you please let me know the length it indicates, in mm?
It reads 8.1 mm
